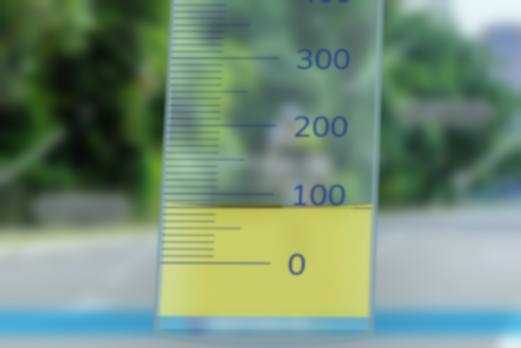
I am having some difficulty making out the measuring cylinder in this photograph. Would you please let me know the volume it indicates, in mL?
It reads 80 mL
